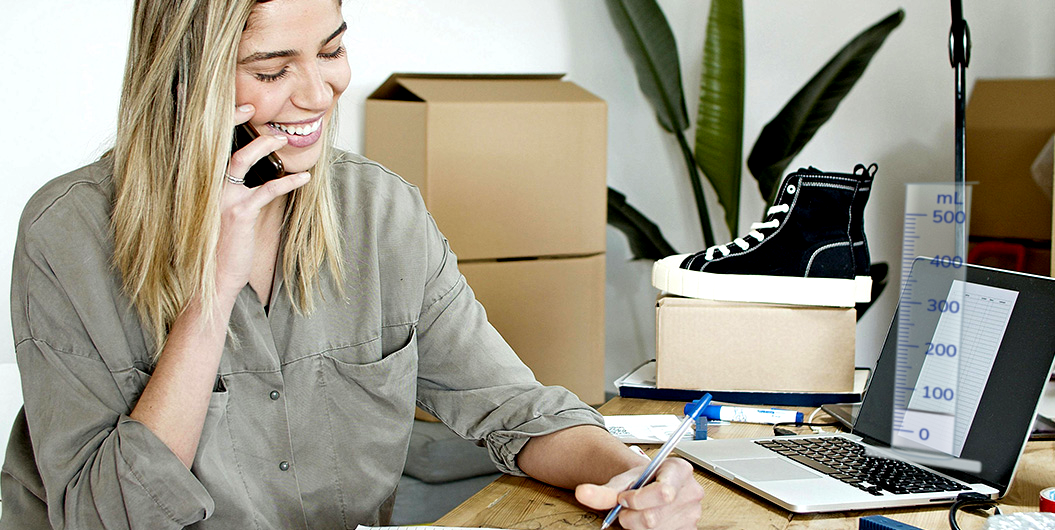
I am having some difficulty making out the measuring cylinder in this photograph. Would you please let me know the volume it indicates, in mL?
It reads 50 mL
